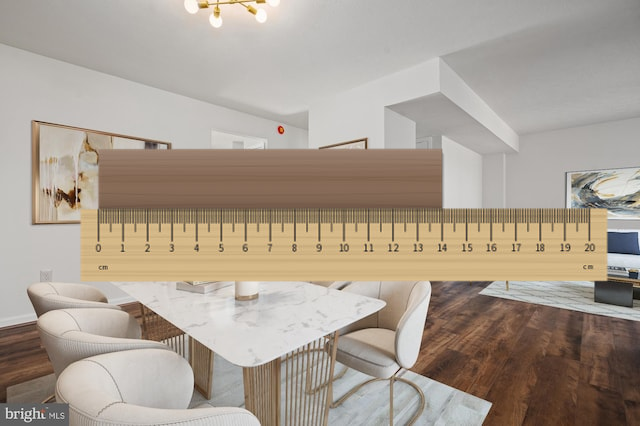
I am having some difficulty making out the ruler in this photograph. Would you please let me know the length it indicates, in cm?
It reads 14 cm
